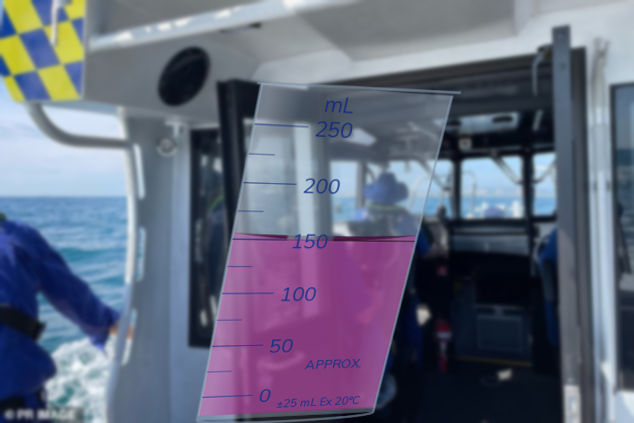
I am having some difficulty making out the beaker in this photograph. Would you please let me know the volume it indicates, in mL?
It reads 150 mL
